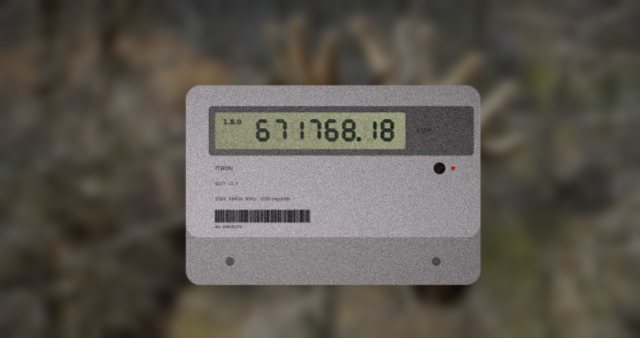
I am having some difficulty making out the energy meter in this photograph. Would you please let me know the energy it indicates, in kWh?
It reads 671768.18 kWh
